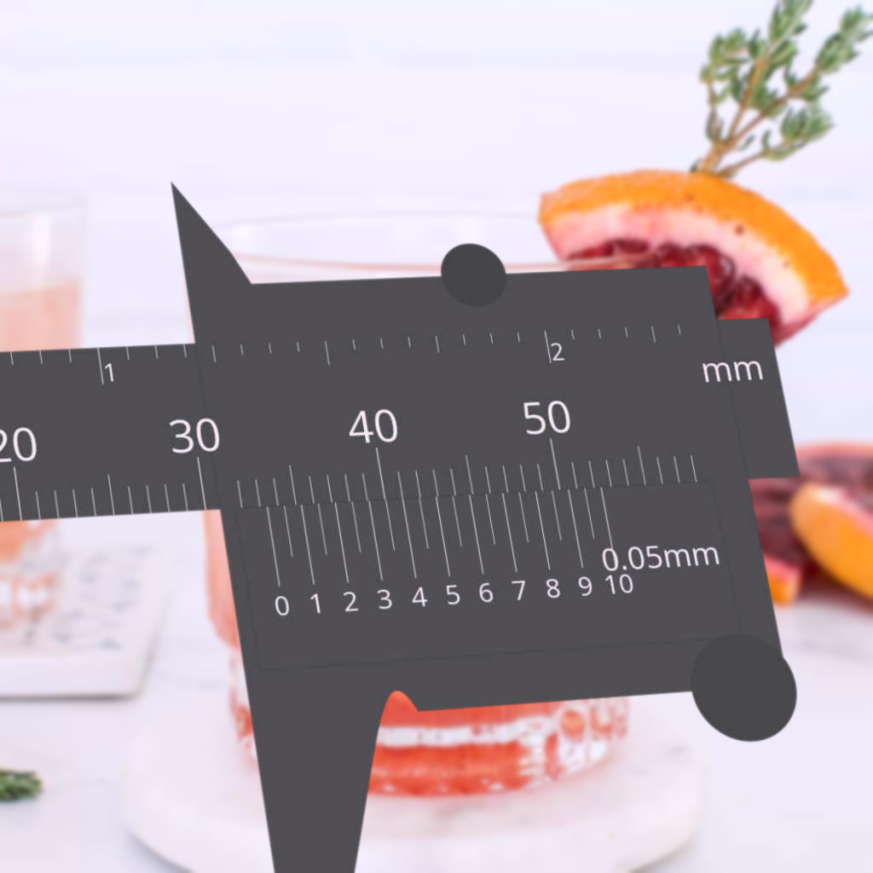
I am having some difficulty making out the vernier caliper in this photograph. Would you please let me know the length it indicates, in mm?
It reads 33.4 mm
